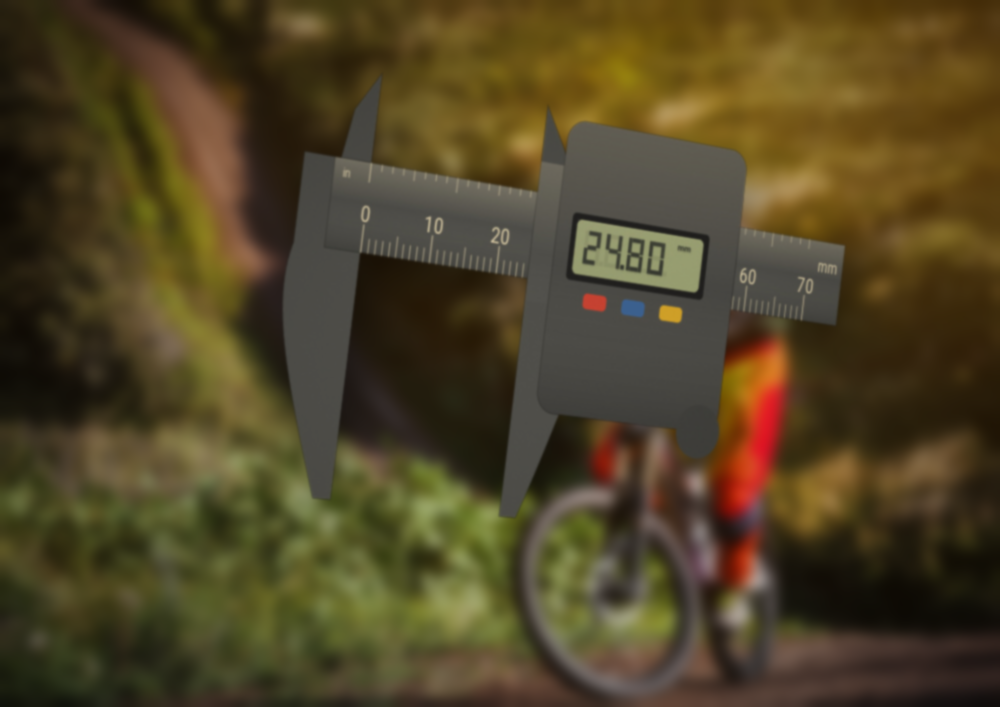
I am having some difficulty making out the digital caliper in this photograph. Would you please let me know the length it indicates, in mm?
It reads 24.80 mm
